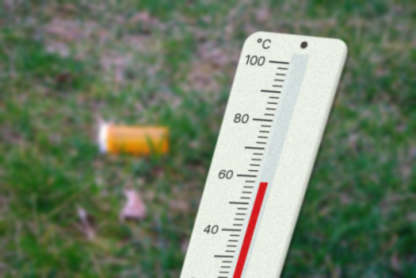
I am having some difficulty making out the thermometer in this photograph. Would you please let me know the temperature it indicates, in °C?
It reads 58 °C
